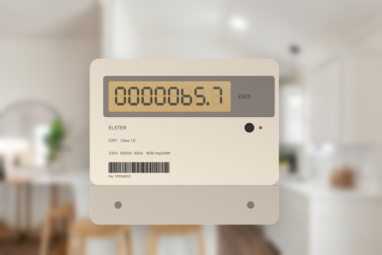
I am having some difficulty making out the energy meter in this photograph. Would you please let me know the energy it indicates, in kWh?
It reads 65.7 kWh
